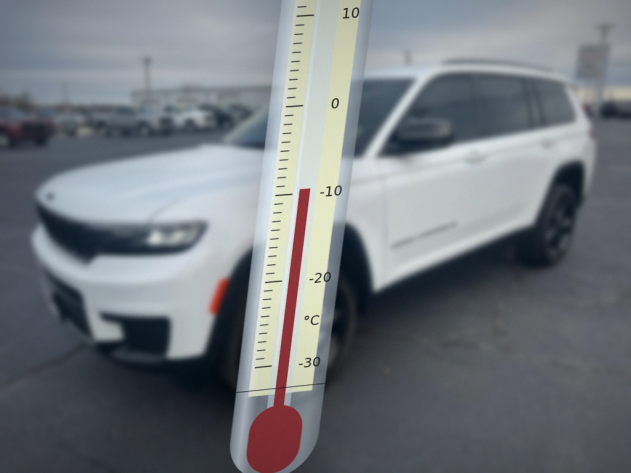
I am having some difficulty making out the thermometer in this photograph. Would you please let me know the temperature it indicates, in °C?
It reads -9.5 °C
